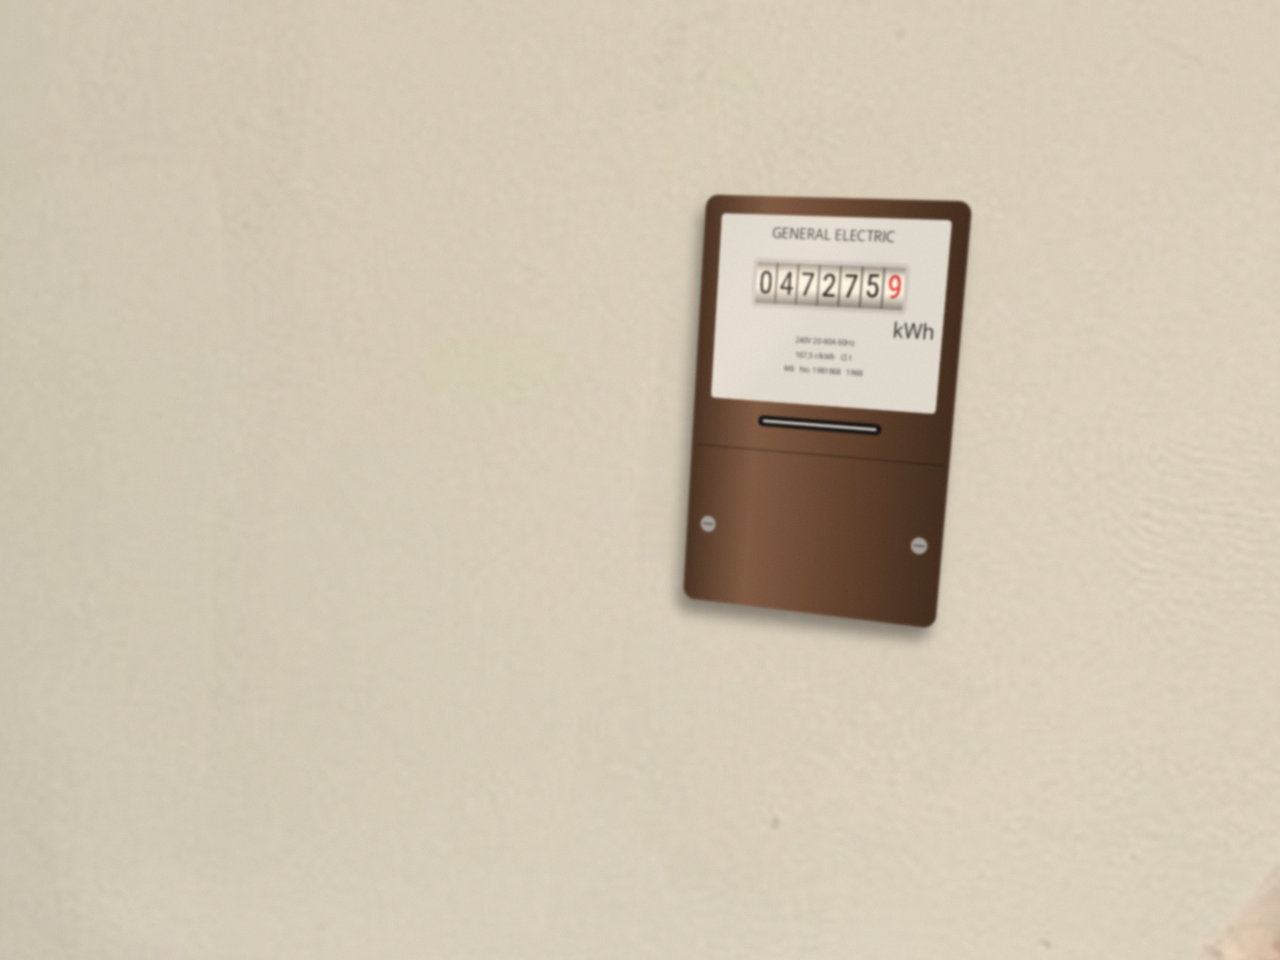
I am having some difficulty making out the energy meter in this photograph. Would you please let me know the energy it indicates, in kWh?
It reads 47275.9 kWh
